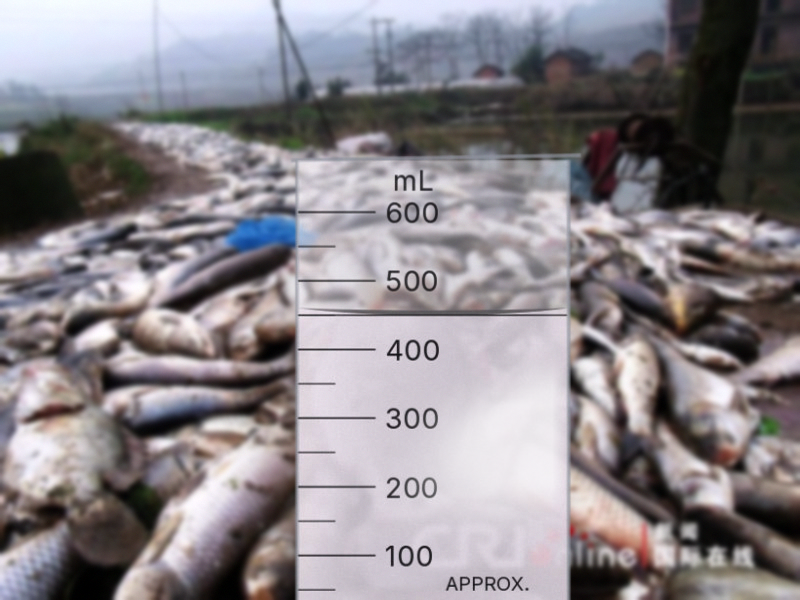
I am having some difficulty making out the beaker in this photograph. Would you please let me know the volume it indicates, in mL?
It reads 450 mL
